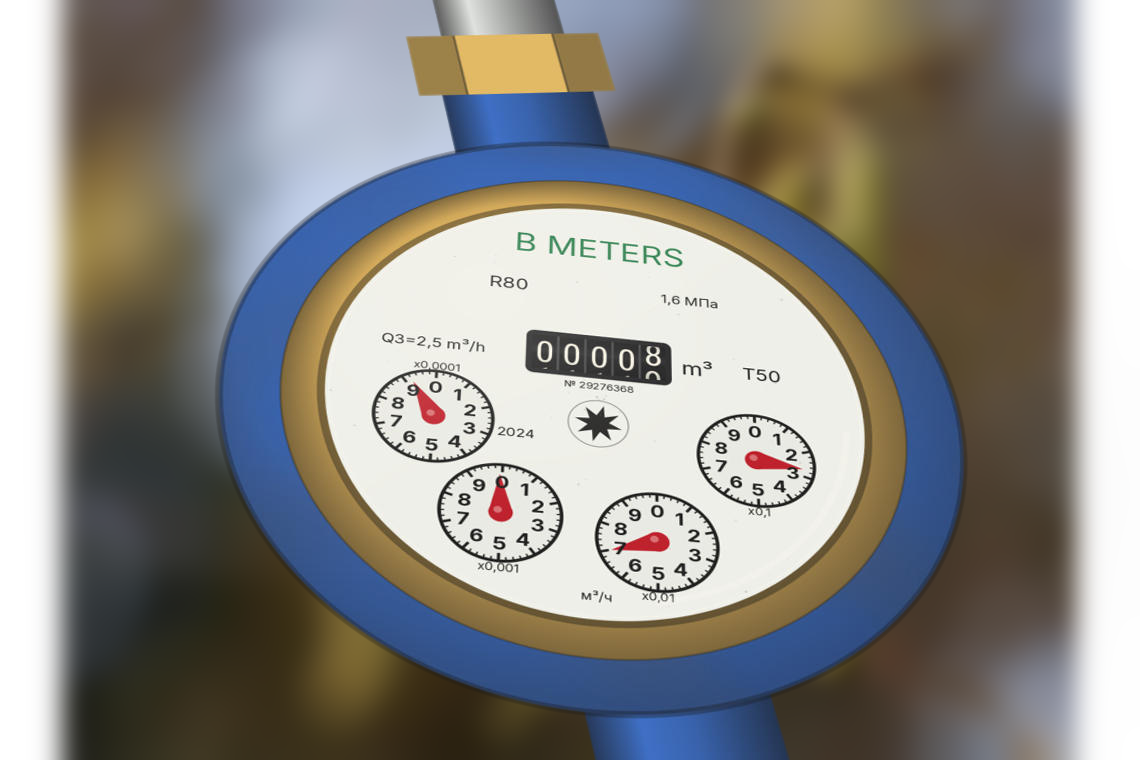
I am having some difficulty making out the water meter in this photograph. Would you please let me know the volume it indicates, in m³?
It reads 8.2699 m³
